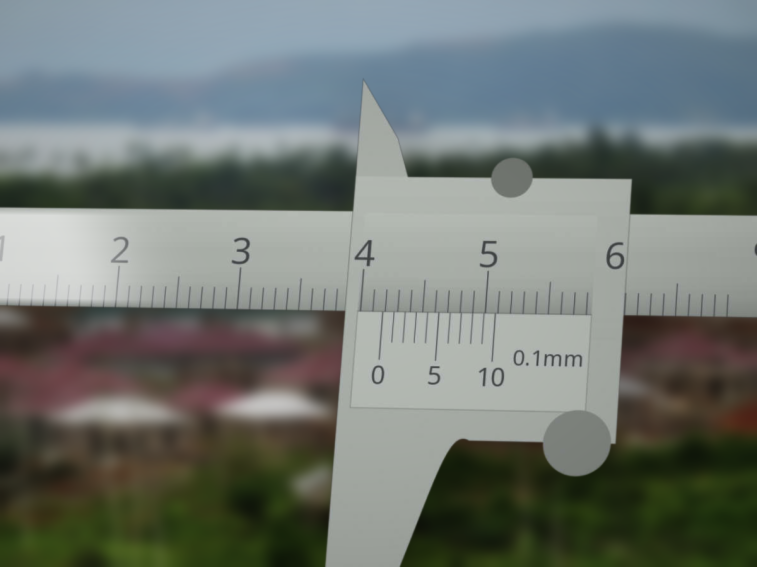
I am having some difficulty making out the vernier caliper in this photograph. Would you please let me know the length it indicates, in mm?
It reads 41.8 mm
